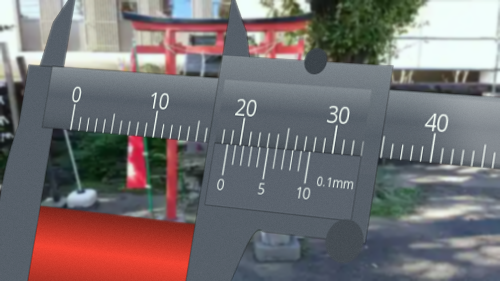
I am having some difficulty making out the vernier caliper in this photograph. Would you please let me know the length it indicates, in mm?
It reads 18.6 mm
